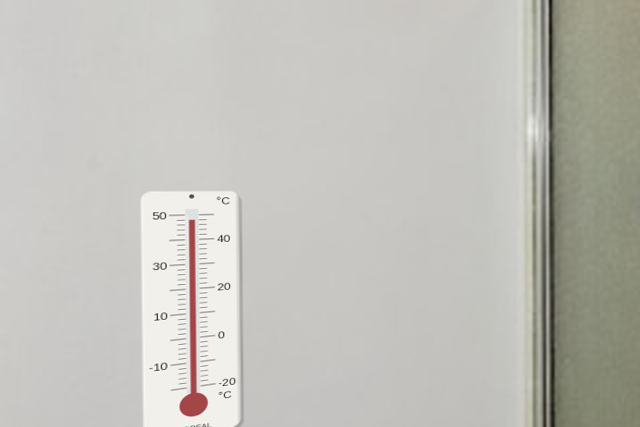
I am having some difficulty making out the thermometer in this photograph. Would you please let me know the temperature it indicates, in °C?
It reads 48 °C
